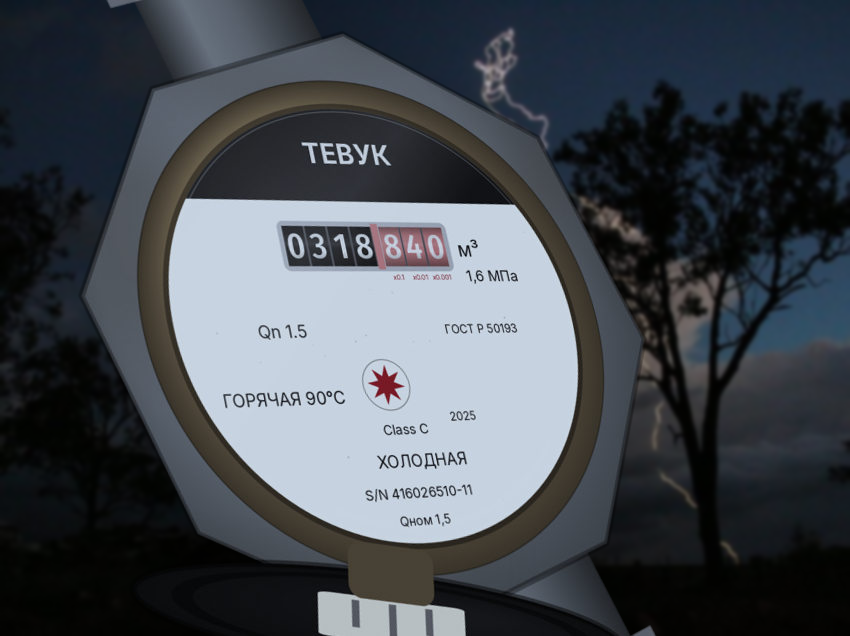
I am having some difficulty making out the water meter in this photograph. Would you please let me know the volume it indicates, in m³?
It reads 318.840 m³
